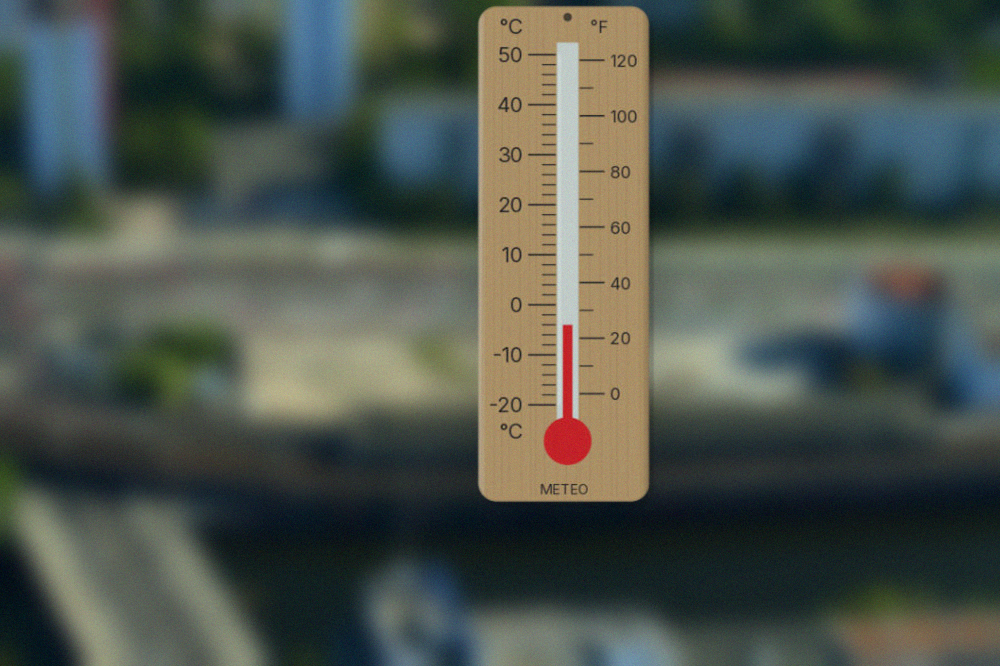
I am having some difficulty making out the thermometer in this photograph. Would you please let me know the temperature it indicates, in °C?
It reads -4 °C
